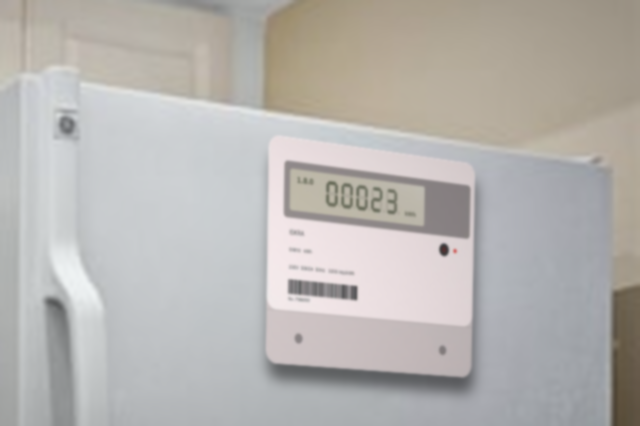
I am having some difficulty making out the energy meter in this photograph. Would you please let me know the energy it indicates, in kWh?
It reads 23 kWh
